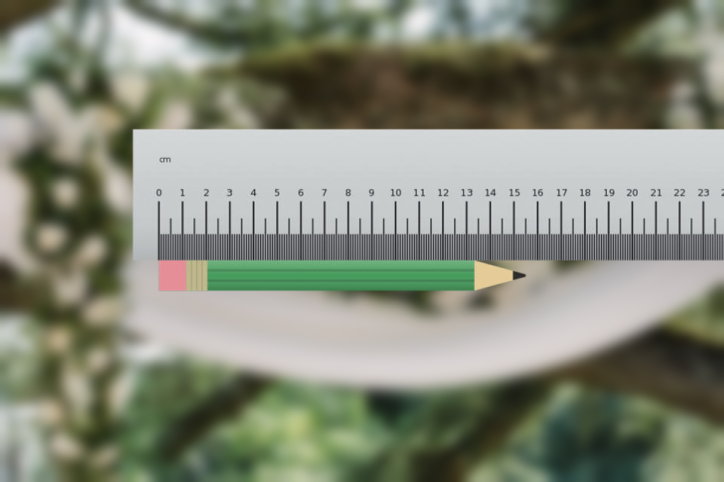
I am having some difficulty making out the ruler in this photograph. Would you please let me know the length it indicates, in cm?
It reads 15.5 cm
